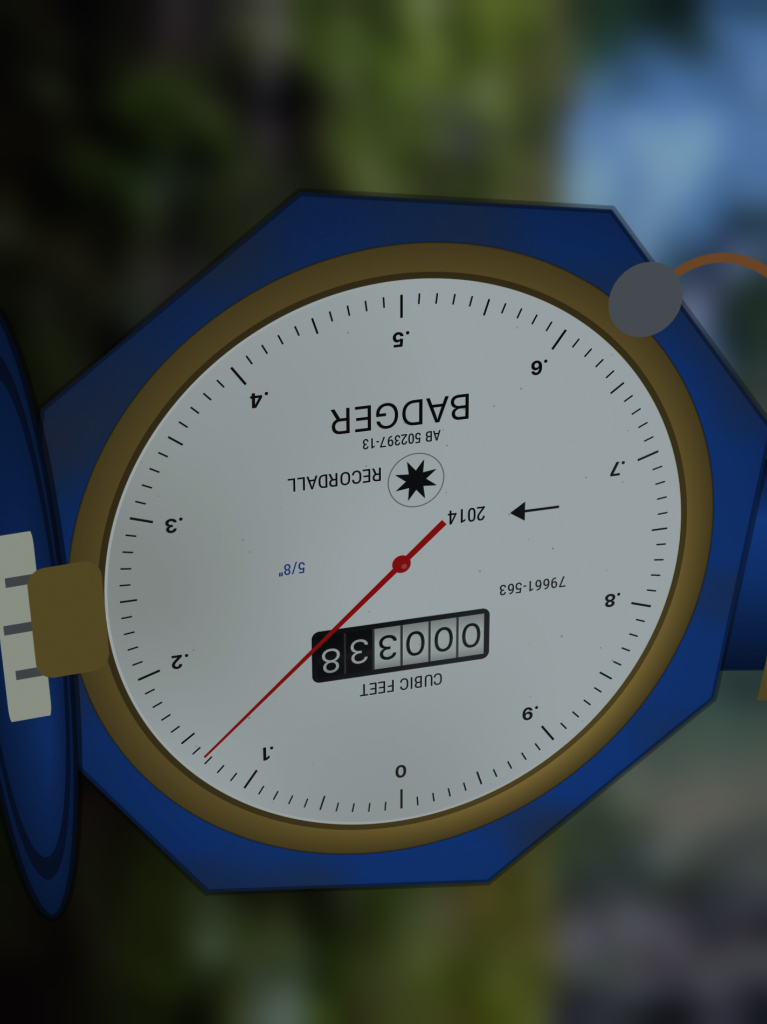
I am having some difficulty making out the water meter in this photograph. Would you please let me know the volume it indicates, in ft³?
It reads 338.13 ft³
